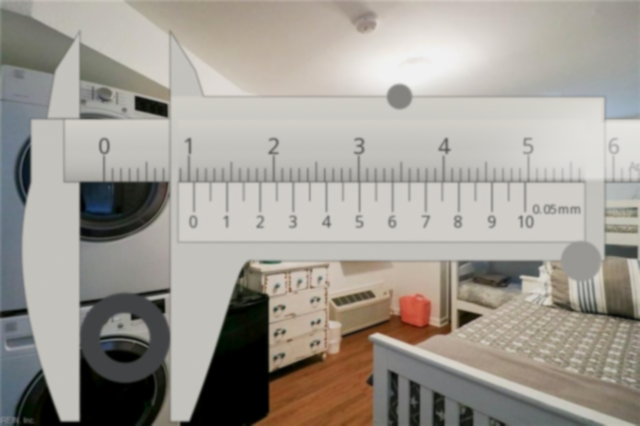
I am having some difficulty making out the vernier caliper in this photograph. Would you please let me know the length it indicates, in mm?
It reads 10.6 mm
